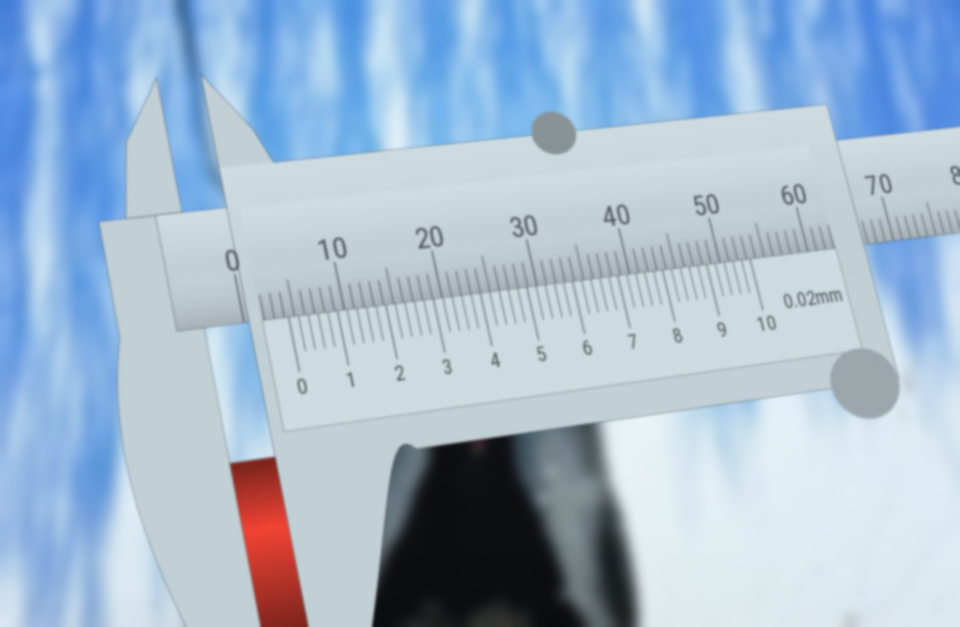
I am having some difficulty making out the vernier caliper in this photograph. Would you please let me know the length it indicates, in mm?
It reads 4.4 mm
